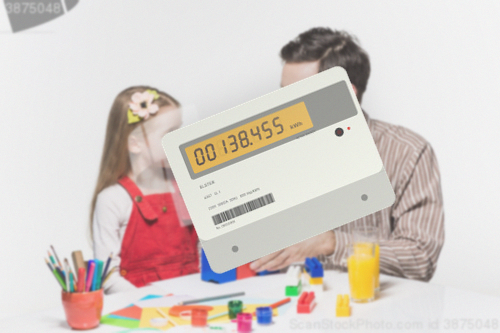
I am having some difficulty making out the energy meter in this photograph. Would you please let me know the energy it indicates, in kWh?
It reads 138.455 kWh
